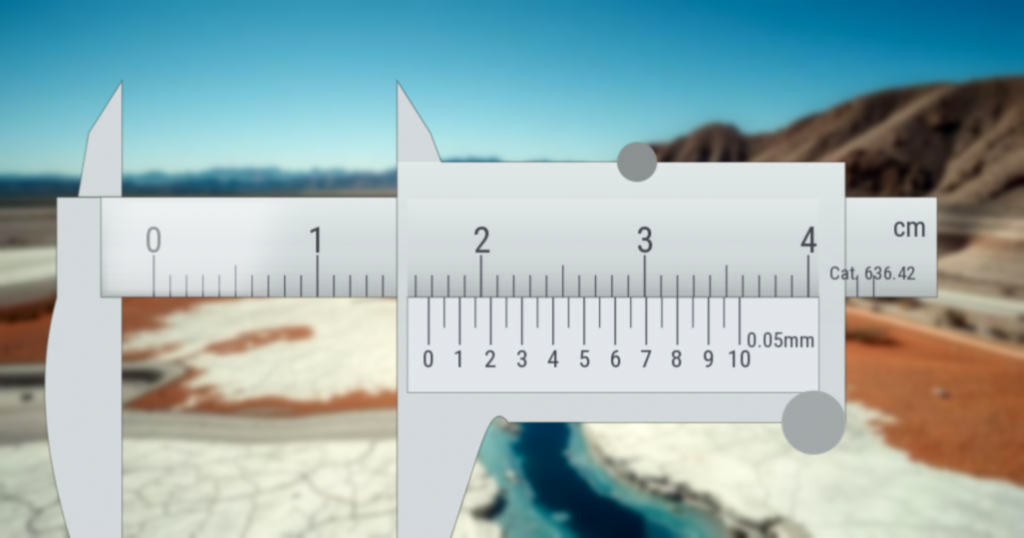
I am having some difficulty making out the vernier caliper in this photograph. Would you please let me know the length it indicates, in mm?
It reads 16.8 mm
